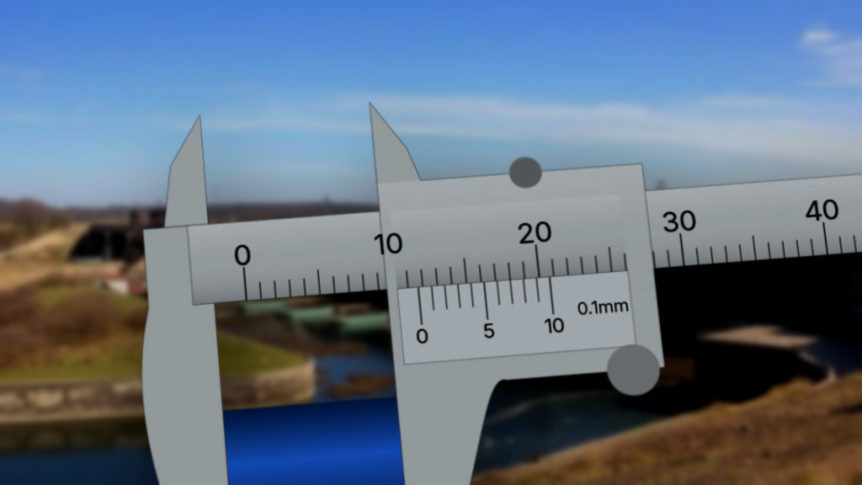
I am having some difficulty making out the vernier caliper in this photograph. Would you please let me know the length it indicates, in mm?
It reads 11.7 mm
